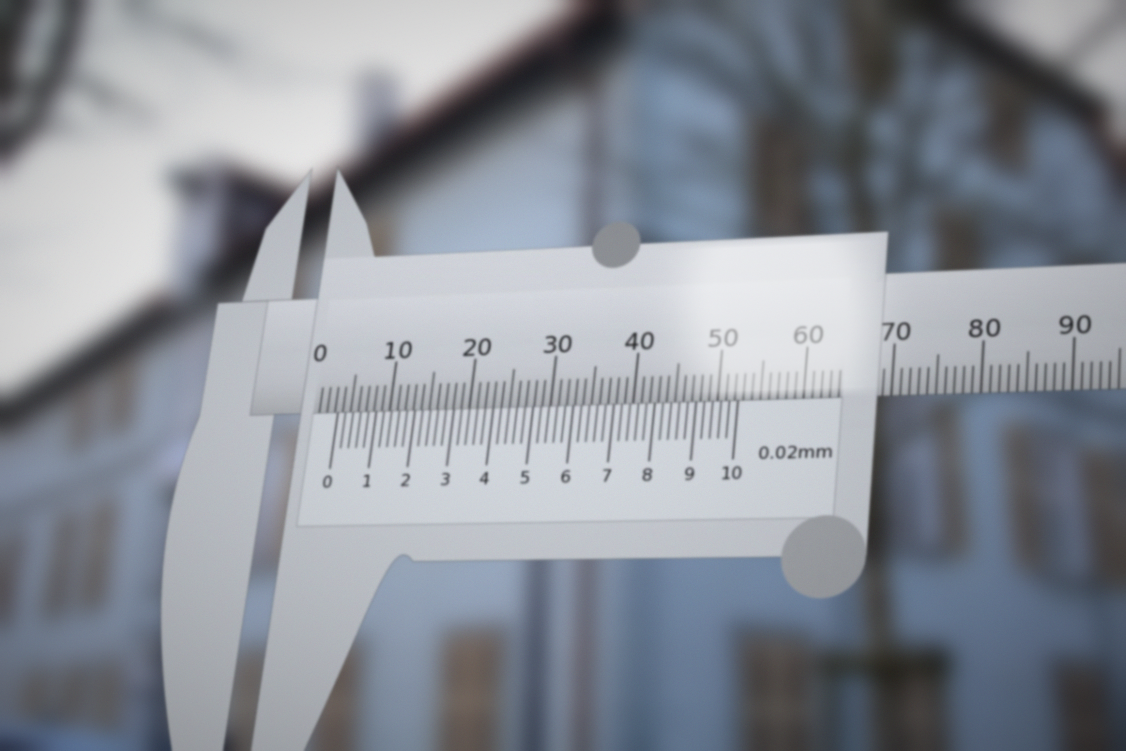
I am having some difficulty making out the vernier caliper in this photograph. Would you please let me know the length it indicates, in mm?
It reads 3.4 mm
